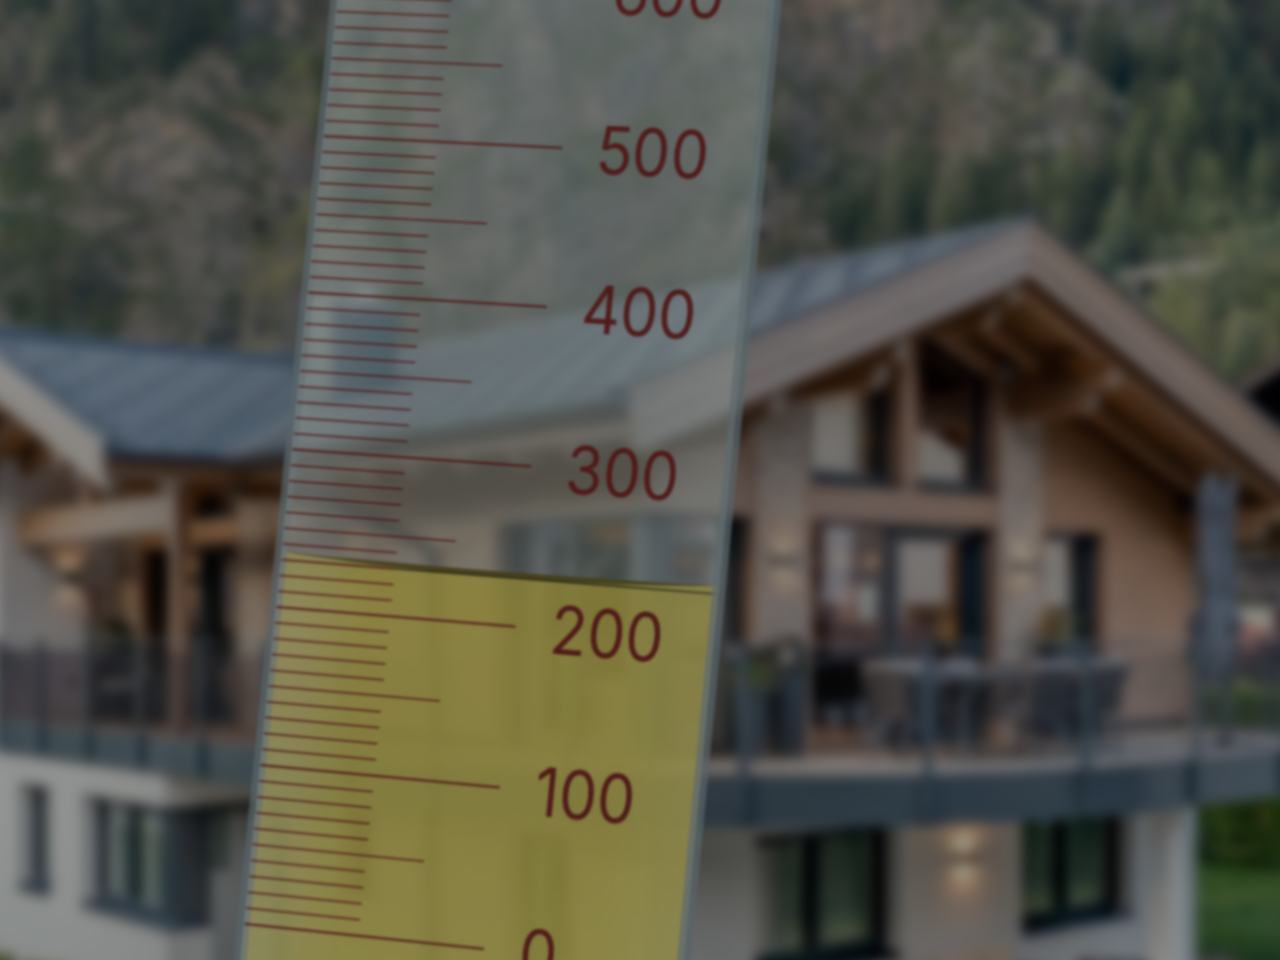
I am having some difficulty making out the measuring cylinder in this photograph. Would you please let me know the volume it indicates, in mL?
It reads 230 mL
